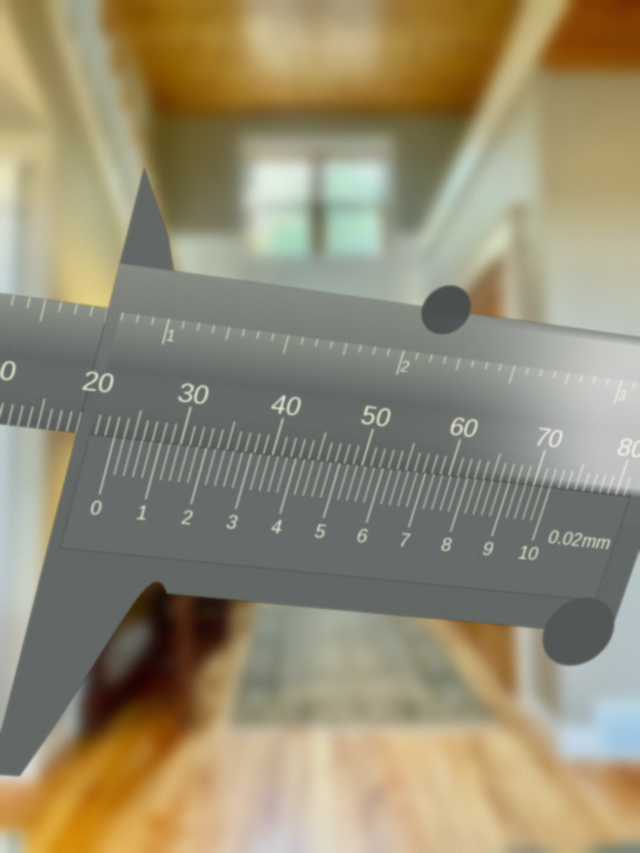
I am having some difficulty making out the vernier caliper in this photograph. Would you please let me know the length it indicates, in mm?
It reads 23.0 mm
